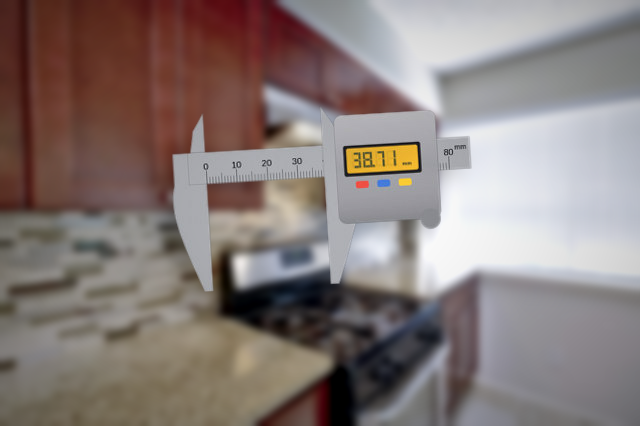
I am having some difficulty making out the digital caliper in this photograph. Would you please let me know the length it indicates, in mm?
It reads 38.71 mm
